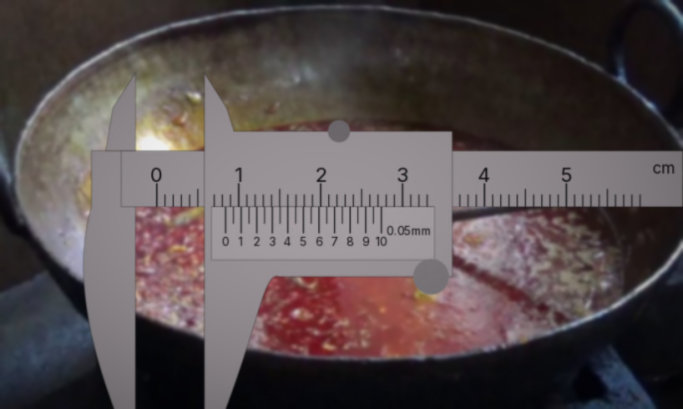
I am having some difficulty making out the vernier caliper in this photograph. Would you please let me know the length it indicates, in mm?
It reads 8.4 mm
